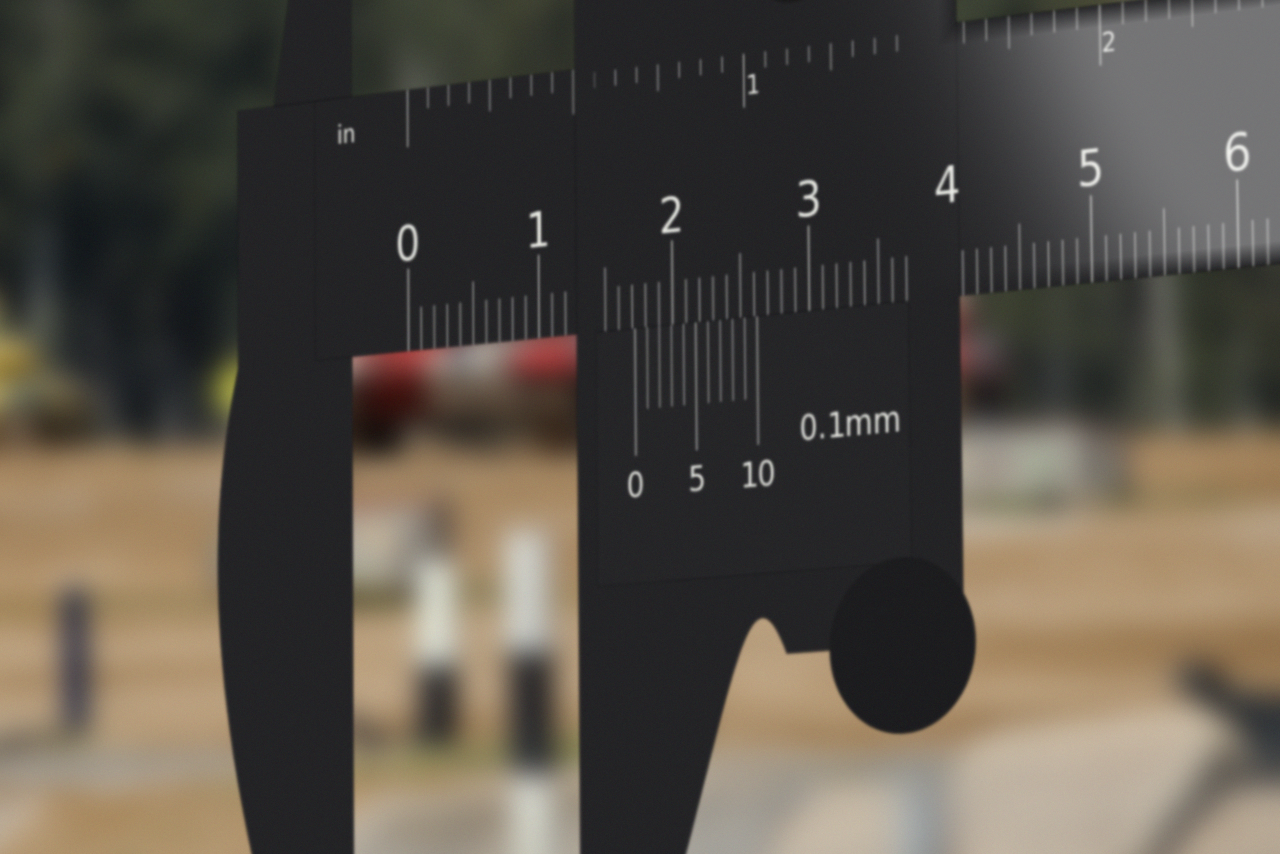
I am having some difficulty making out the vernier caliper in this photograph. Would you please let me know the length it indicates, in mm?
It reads 17.2 mm
